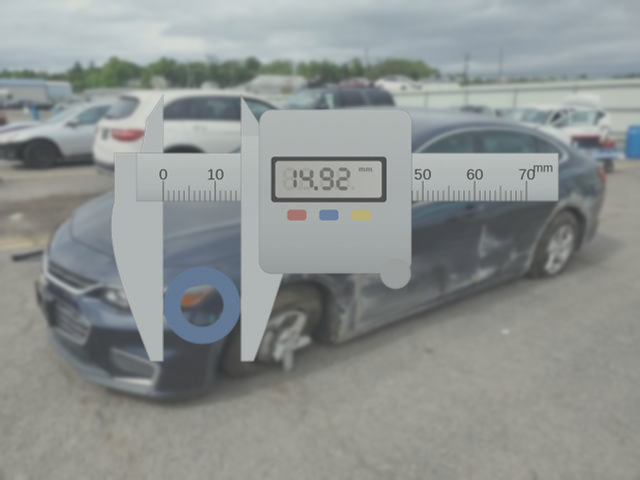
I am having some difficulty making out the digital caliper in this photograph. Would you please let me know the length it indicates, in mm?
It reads 14.92 mm
